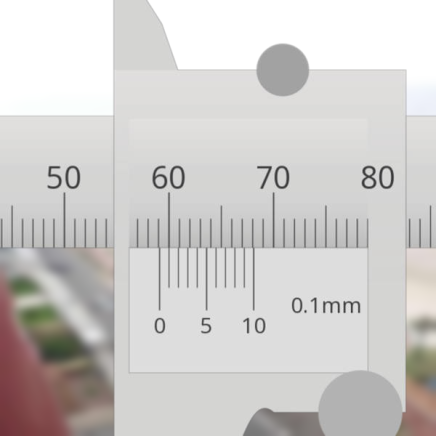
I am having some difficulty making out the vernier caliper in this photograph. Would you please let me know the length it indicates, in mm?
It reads 59.1 mm
